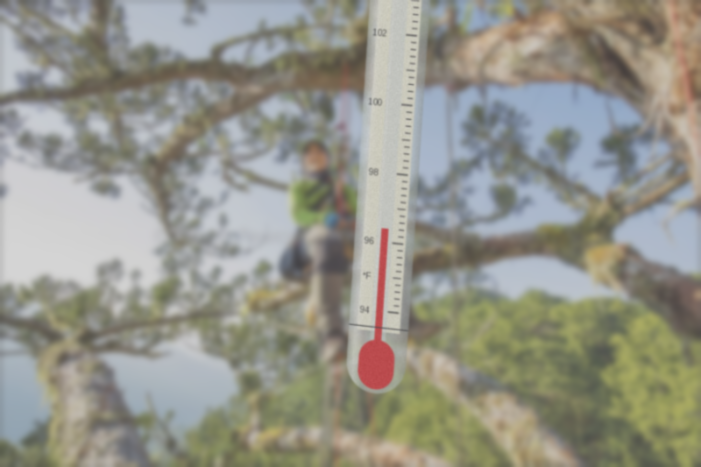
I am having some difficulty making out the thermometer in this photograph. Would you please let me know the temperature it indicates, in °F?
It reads 96.4 °F
